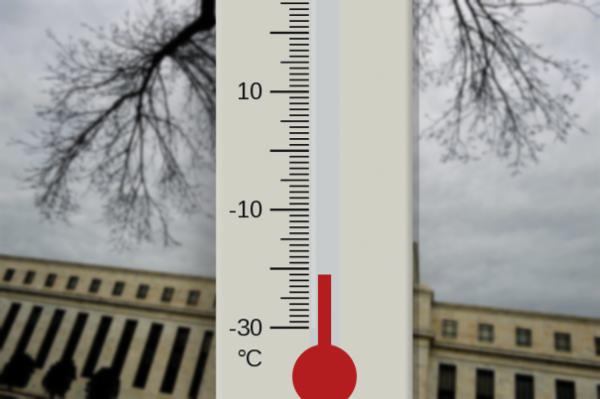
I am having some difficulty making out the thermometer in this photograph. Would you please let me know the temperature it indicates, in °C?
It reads -21 °C
